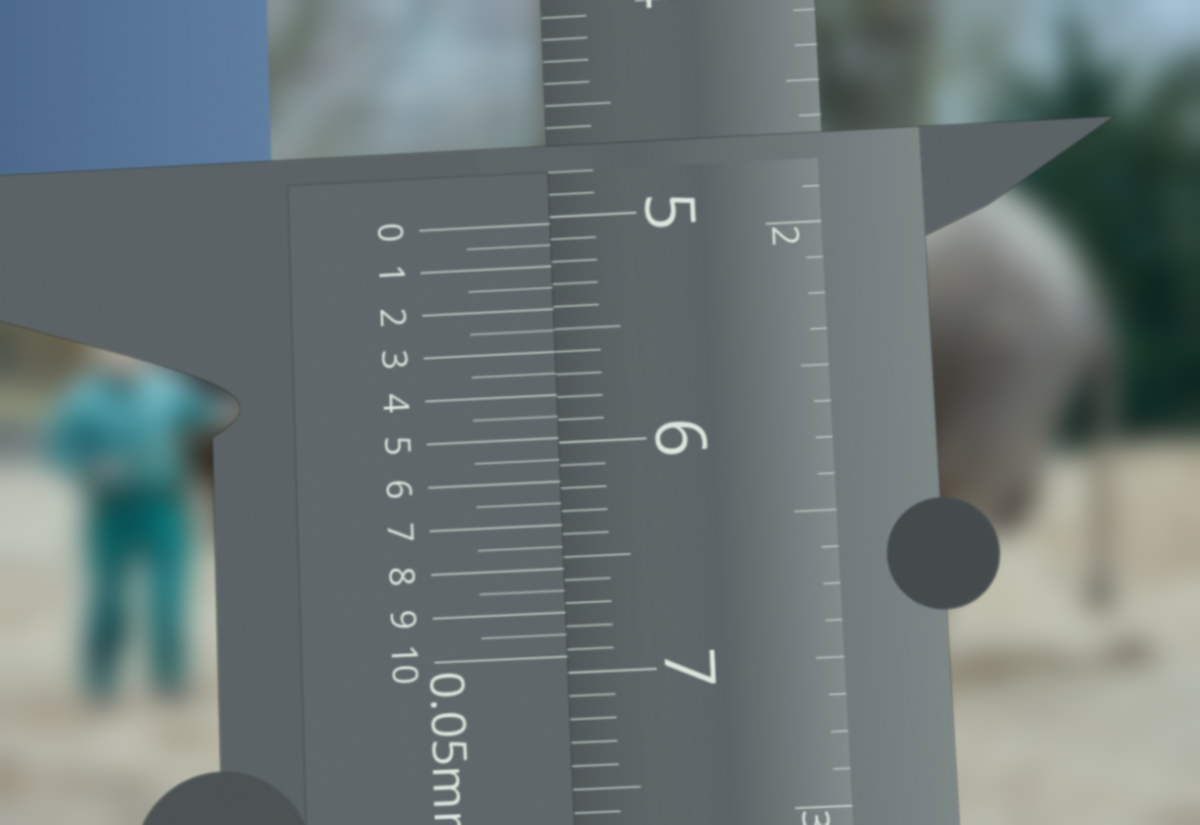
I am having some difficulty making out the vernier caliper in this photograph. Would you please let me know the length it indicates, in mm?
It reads 50.3 mm
